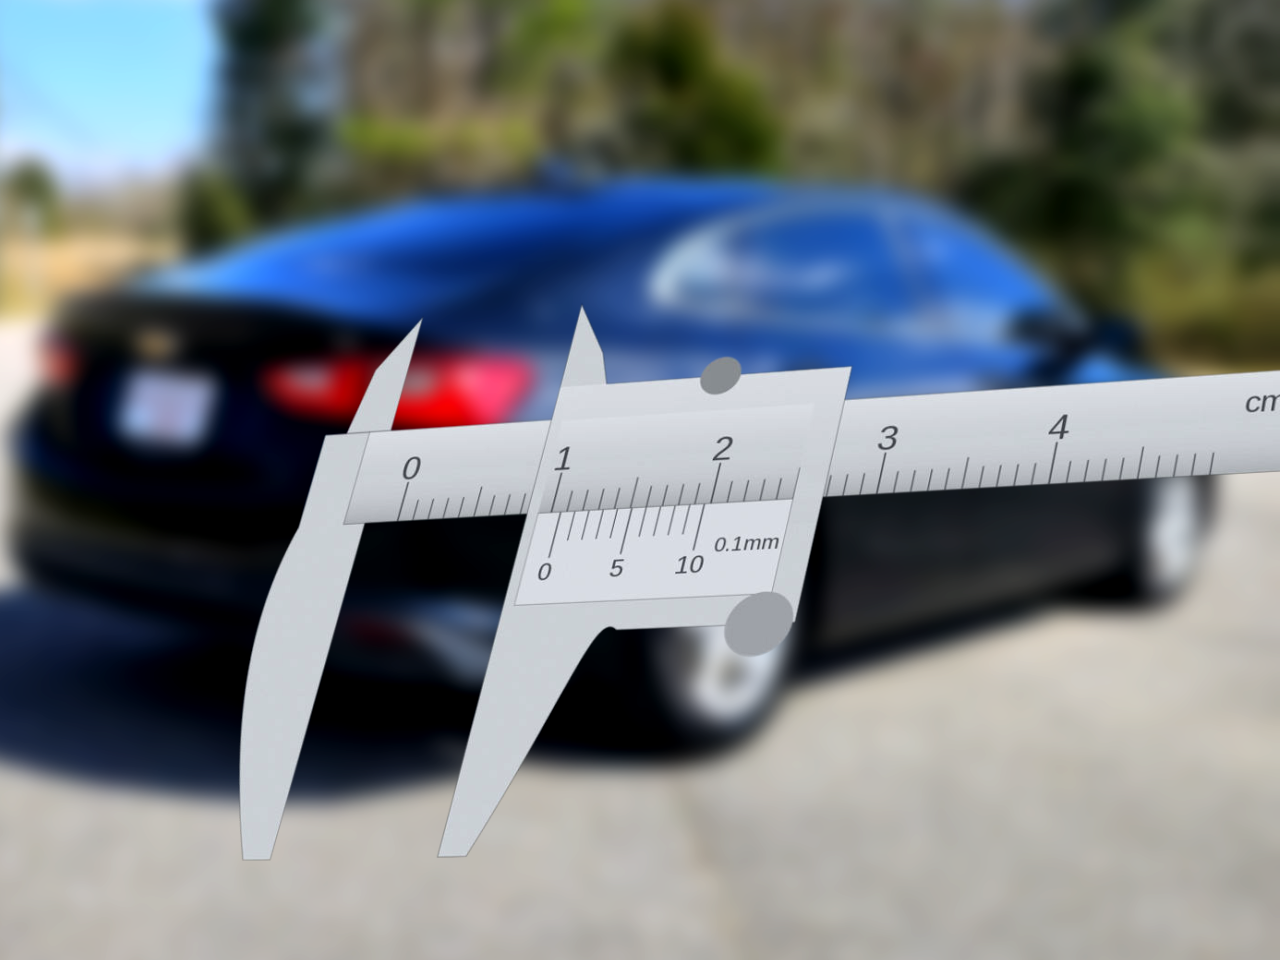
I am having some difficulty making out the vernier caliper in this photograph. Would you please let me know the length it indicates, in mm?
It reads 10.6 mm
